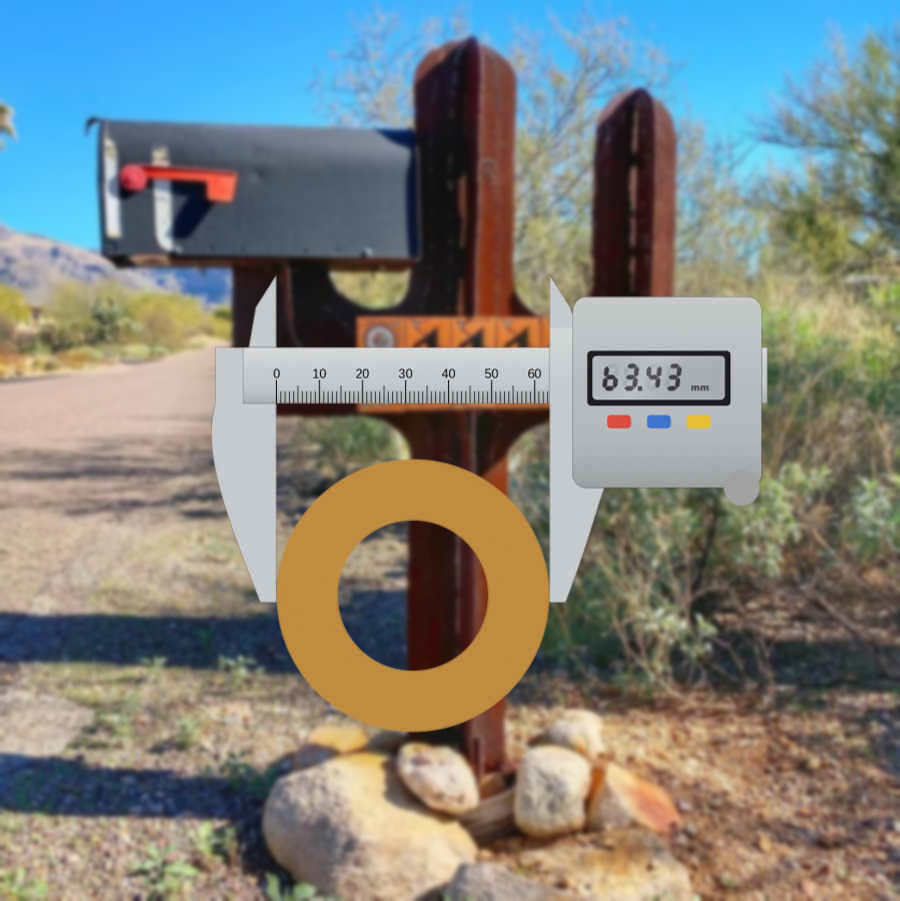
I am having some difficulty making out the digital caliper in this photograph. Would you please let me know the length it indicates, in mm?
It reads 63.43 mm
